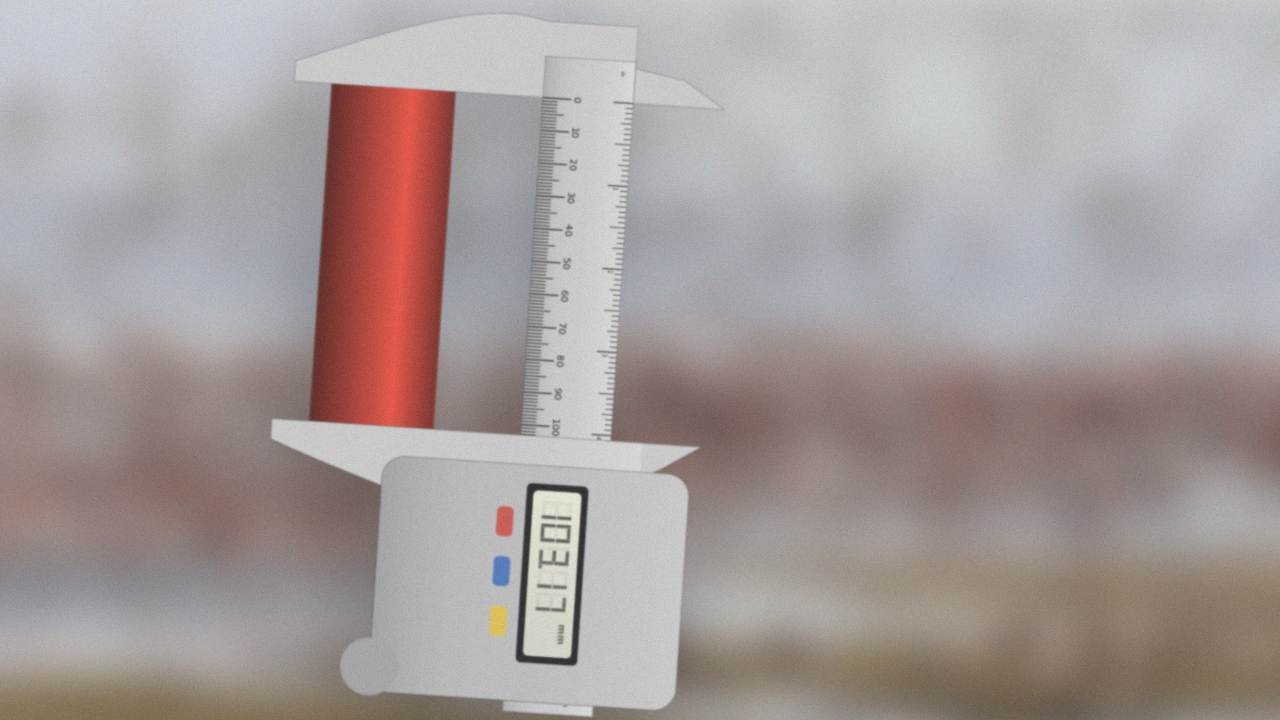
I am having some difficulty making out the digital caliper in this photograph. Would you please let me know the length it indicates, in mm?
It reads 103.17 mm
